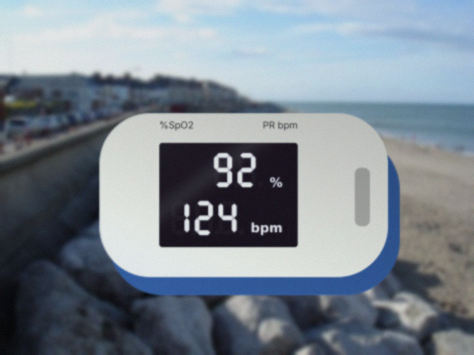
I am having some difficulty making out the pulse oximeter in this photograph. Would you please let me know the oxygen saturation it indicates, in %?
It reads 92 %
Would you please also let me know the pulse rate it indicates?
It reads 124 bpm
